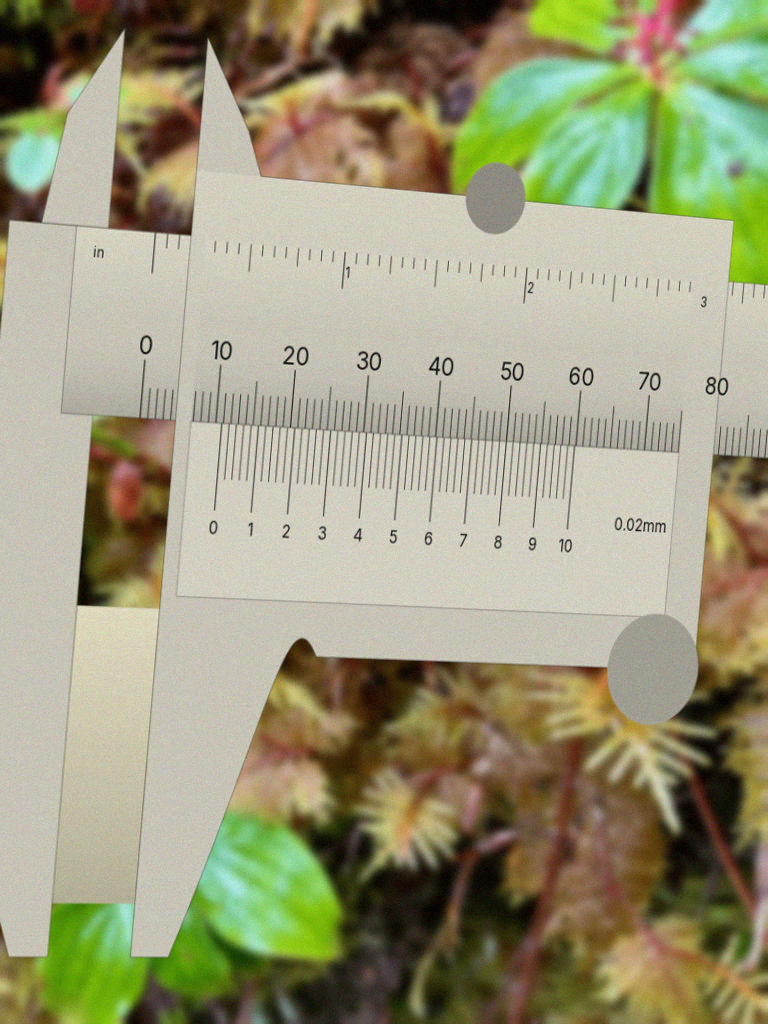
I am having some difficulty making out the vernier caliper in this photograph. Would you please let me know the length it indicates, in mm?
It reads 10.8 mm
